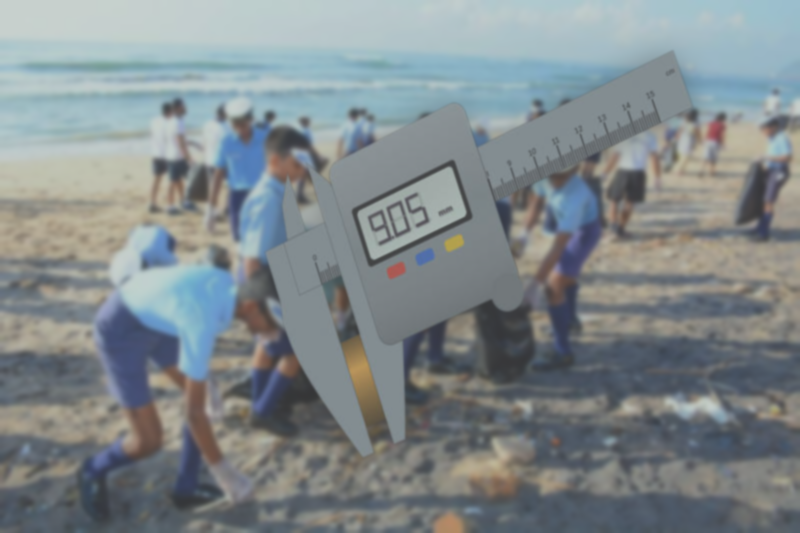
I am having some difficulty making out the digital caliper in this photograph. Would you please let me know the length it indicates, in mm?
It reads 9.05 mm
